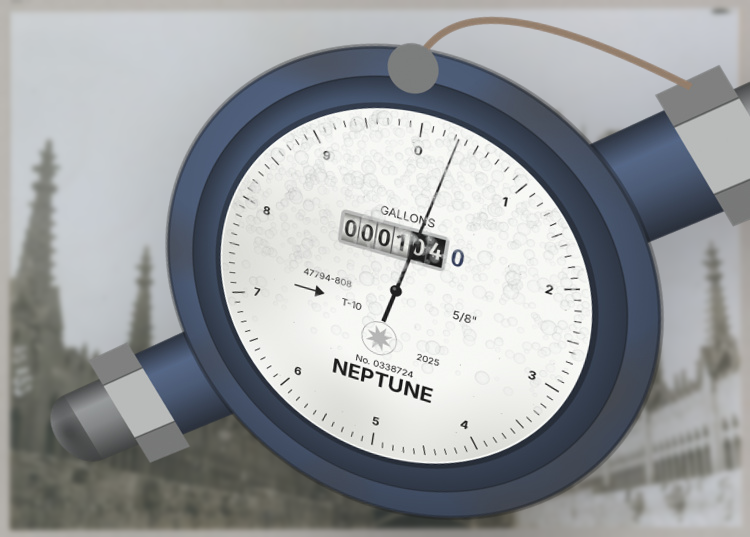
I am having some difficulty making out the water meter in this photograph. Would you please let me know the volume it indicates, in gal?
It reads 1040.3 gal
